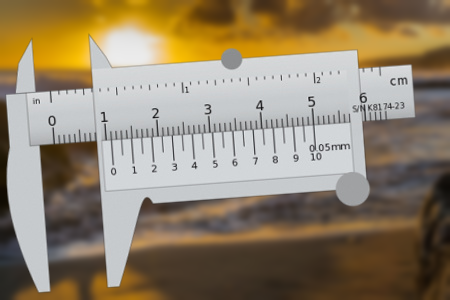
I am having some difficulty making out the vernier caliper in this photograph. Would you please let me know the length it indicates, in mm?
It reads 11.0 mm
